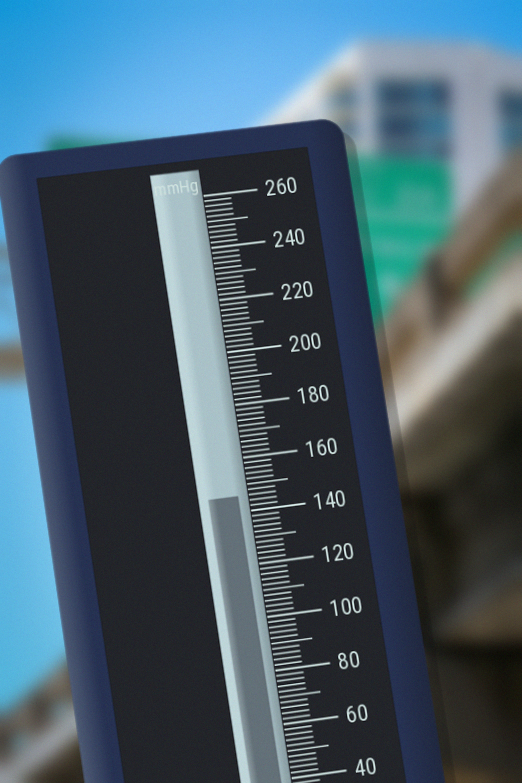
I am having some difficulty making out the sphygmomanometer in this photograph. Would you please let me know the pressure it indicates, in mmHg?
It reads 146 mmHg
